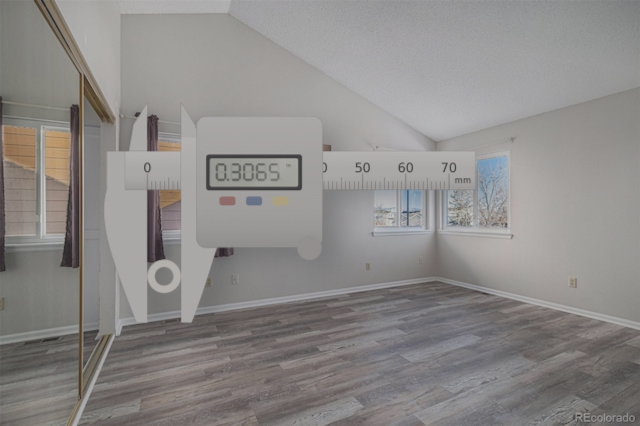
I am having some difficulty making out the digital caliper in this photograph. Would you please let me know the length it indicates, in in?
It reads 0.3065 in
